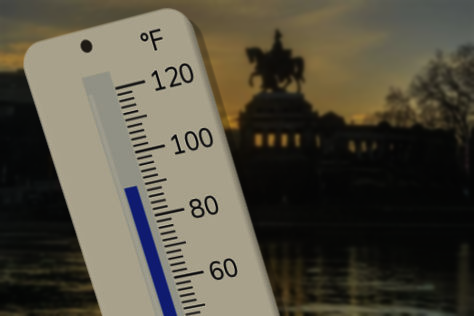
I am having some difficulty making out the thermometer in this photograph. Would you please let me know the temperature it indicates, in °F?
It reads 90 °F
